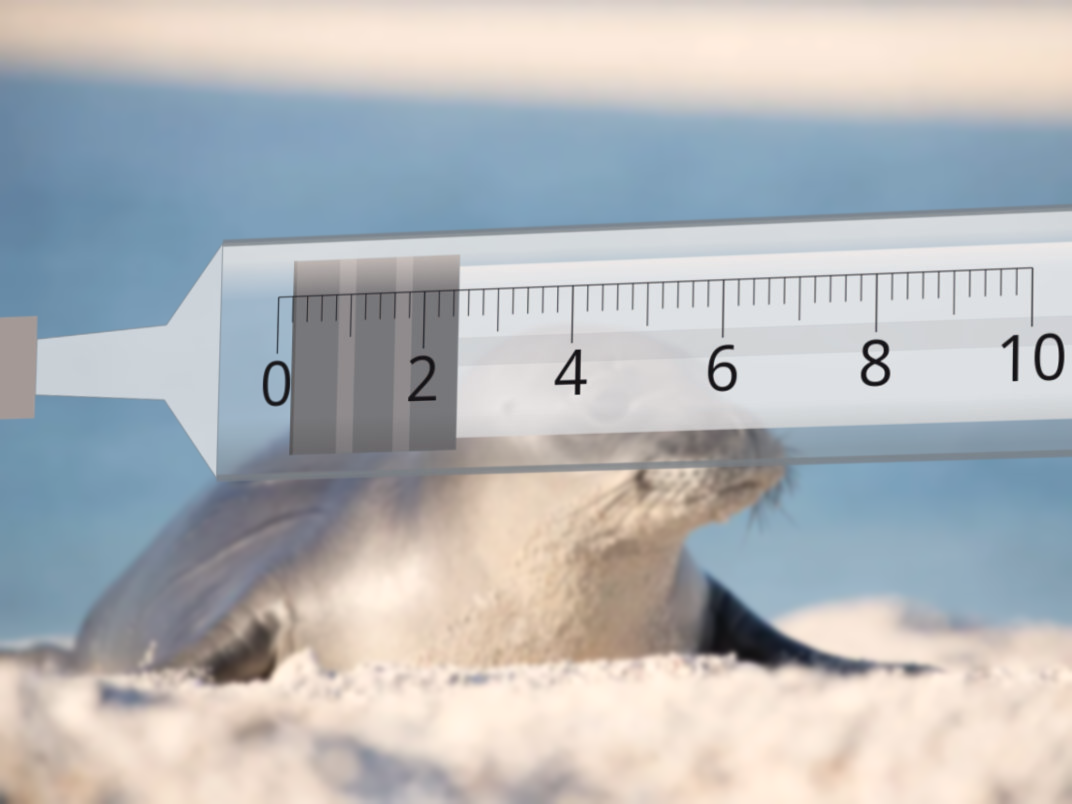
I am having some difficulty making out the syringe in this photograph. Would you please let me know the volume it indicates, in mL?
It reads 0.2 mL
